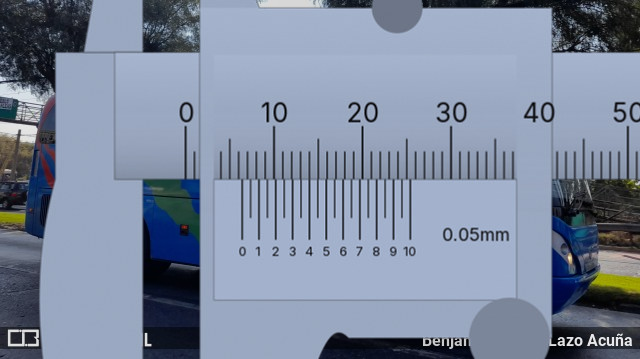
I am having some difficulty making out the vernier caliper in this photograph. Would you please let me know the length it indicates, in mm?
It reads 6.4 mm
